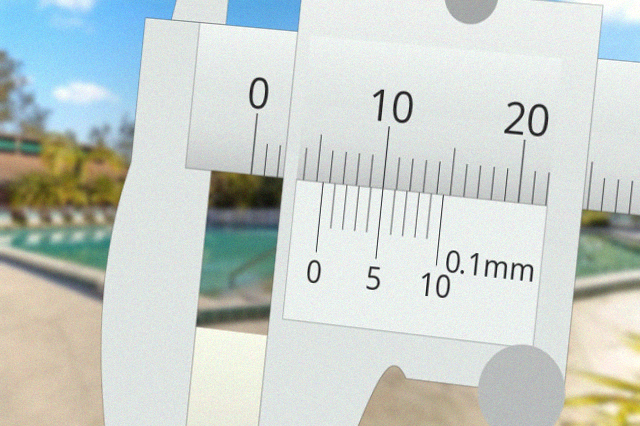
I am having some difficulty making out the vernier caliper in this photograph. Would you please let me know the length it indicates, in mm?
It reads 5.5 mm
